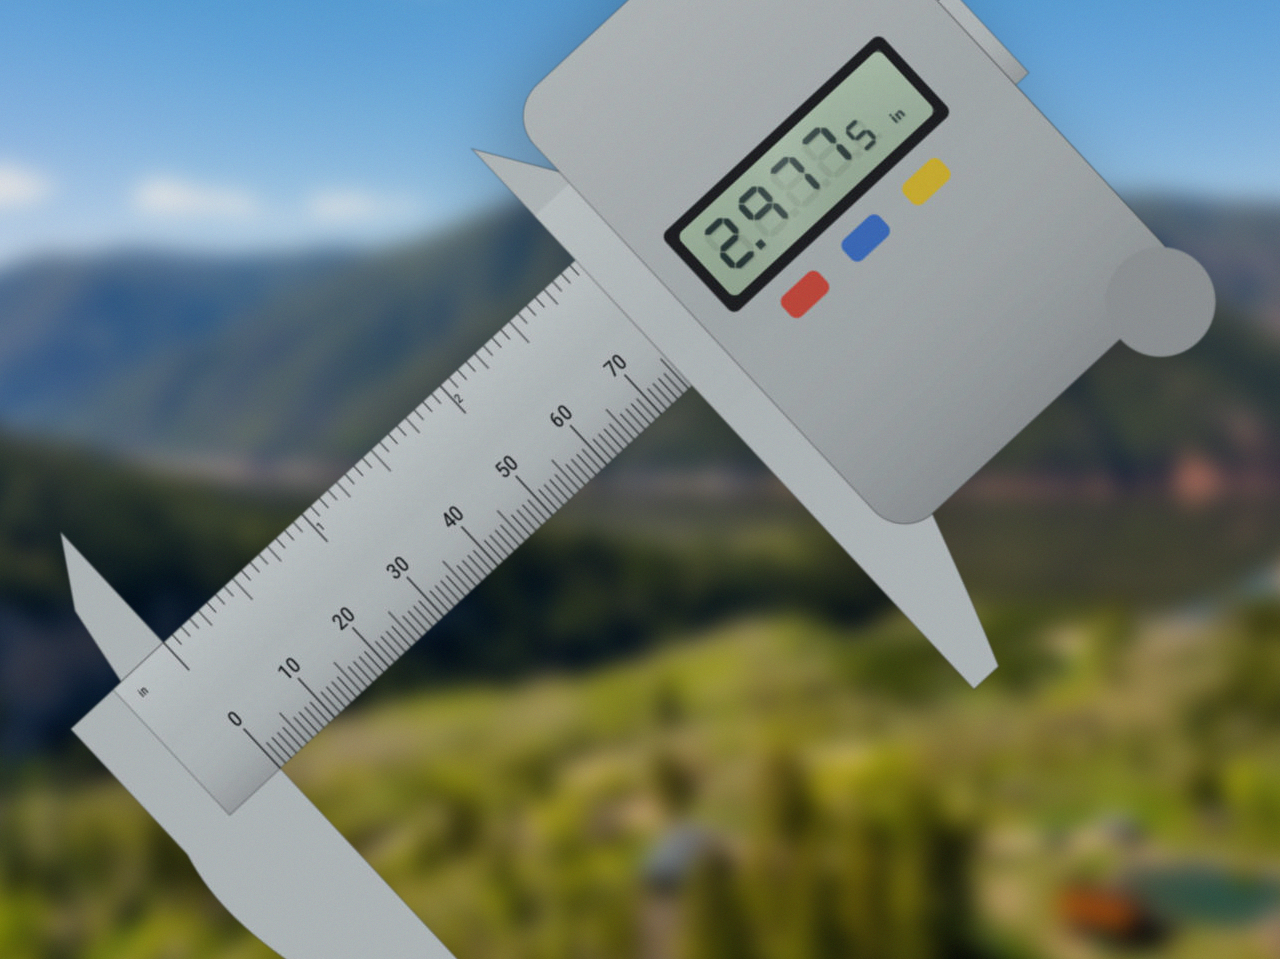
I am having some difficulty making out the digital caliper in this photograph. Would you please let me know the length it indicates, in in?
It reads 2.9775 in
